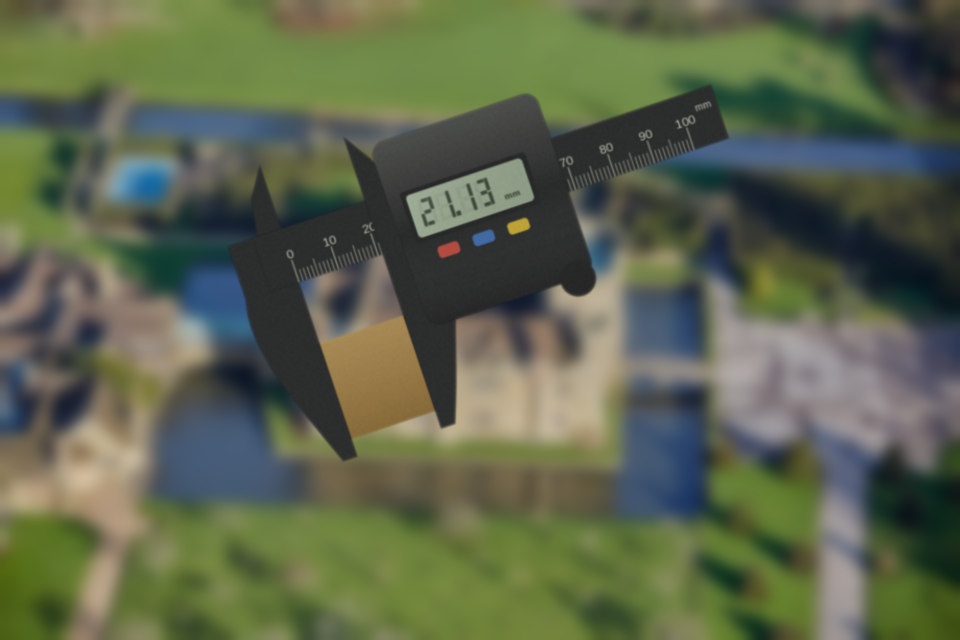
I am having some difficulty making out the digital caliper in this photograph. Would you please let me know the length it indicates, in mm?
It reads 21.13 mm
